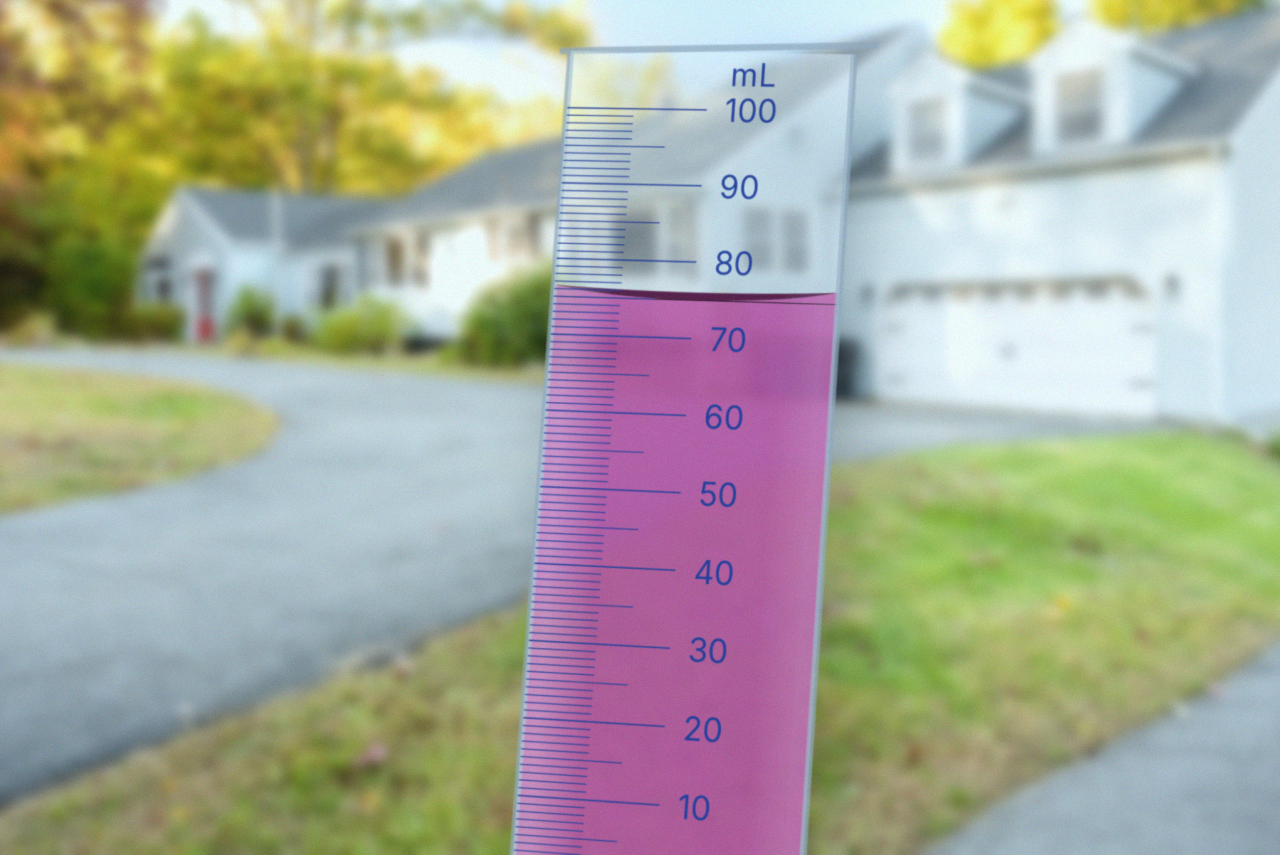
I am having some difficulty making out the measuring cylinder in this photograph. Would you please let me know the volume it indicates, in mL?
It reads 75 mL
